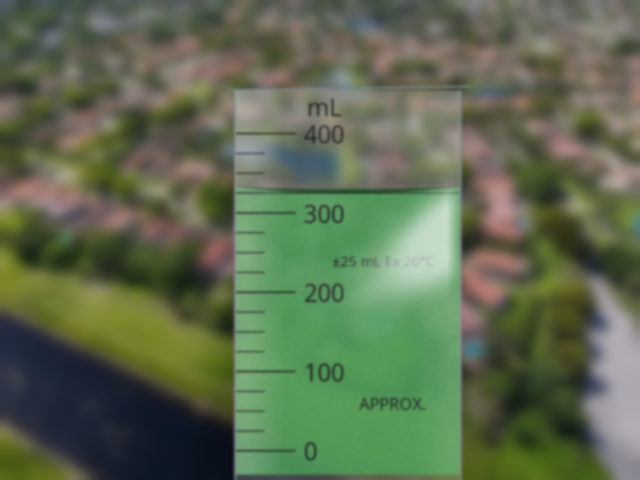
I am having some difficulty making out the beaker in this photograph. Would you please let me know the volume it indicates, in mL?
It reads 325 mL
